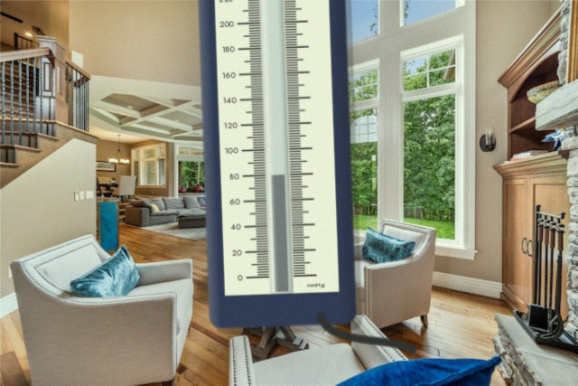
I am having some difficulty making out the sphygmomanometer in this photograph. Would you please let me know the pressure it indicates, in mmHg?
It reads 80 mmHg
